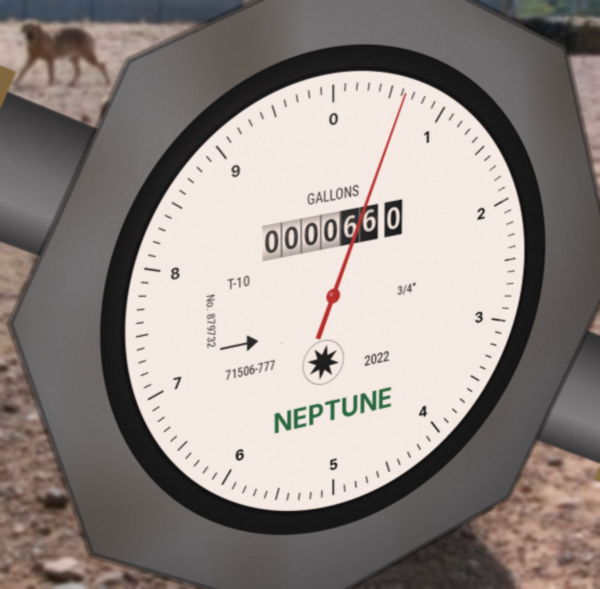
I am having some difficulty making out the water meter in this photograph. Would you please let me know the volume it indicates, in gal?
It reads 660.6 gal
